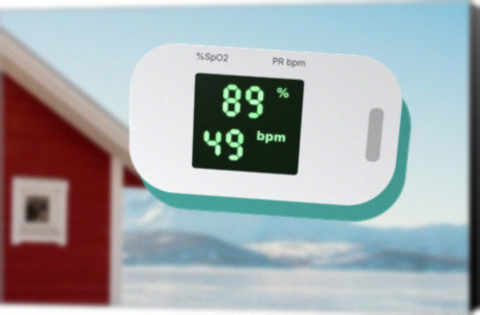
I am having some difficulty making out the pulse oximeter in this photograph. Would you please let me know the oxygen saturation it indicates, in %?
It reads 89 %
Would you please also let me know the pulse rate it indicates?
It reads 49 bpm
